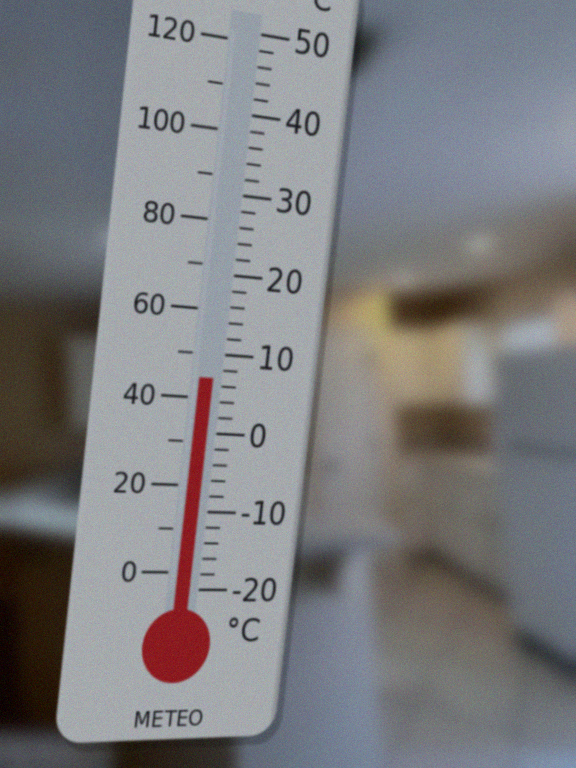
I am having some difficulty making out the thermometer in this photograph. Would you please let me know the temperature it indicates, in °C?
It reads 7 °C
